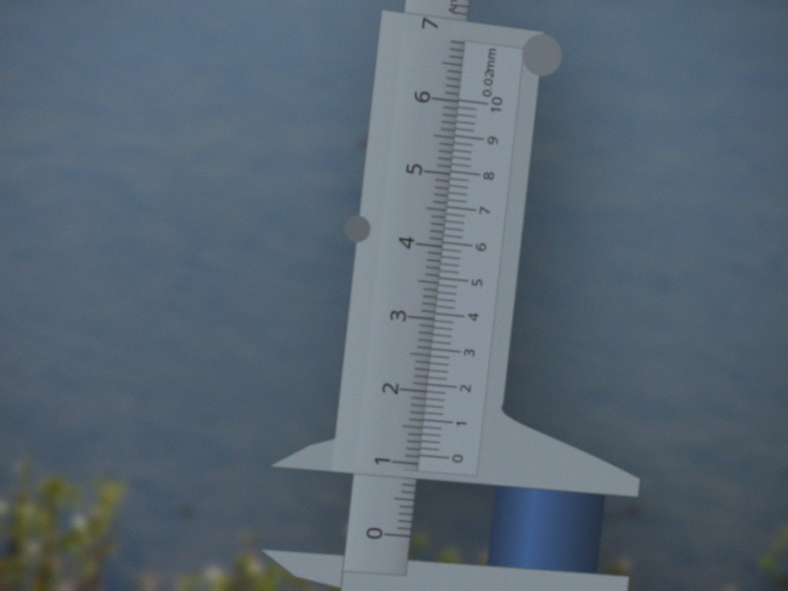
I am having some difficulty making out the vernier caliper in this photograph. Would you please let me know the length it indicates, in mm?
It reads 11.2 mm
